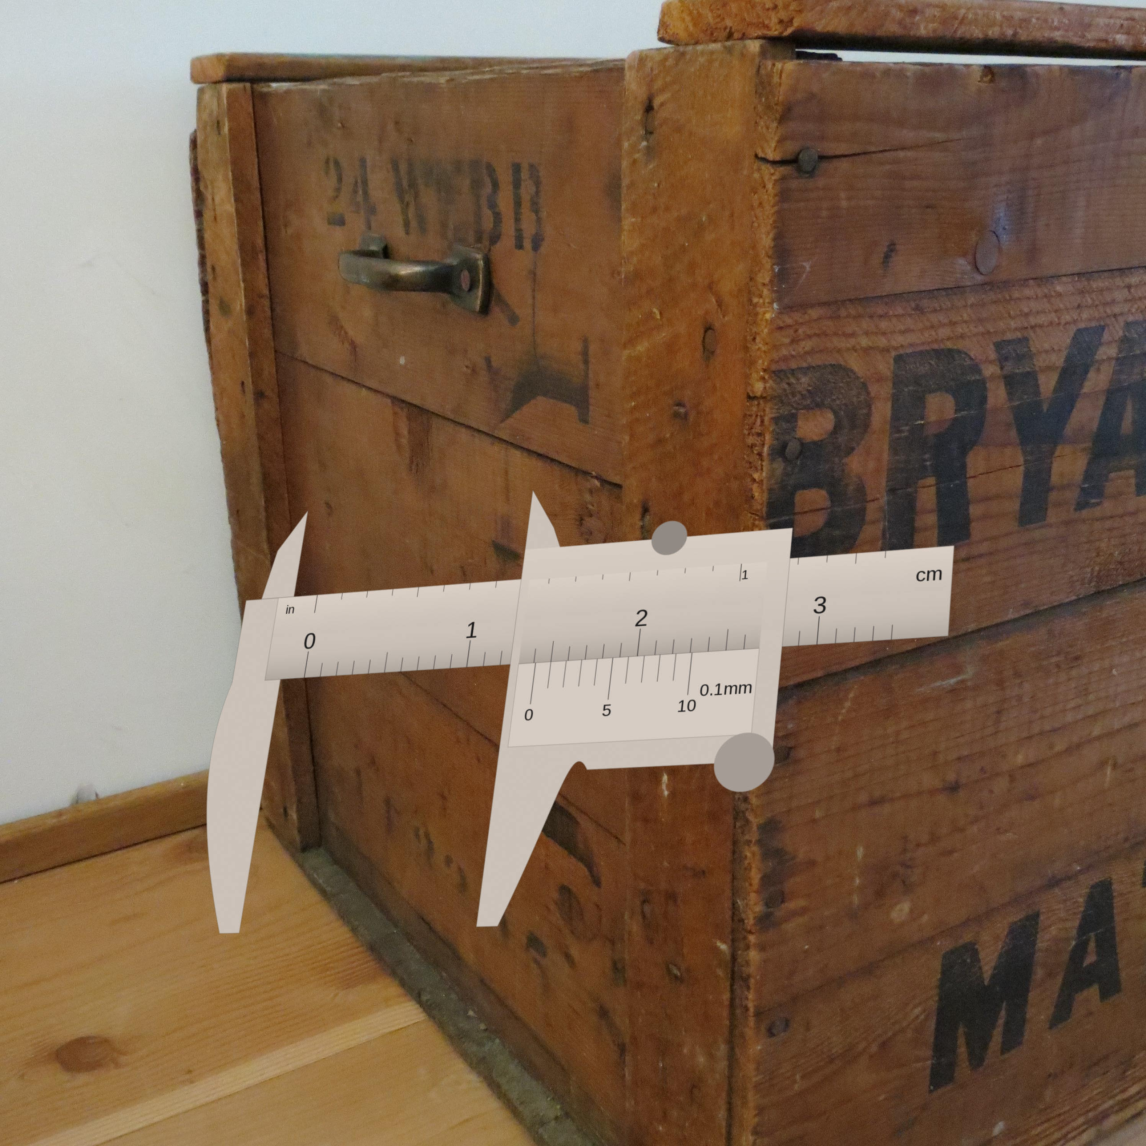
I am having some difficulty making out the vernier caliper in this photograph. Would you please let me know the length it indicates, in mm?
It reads 14.1 mm
